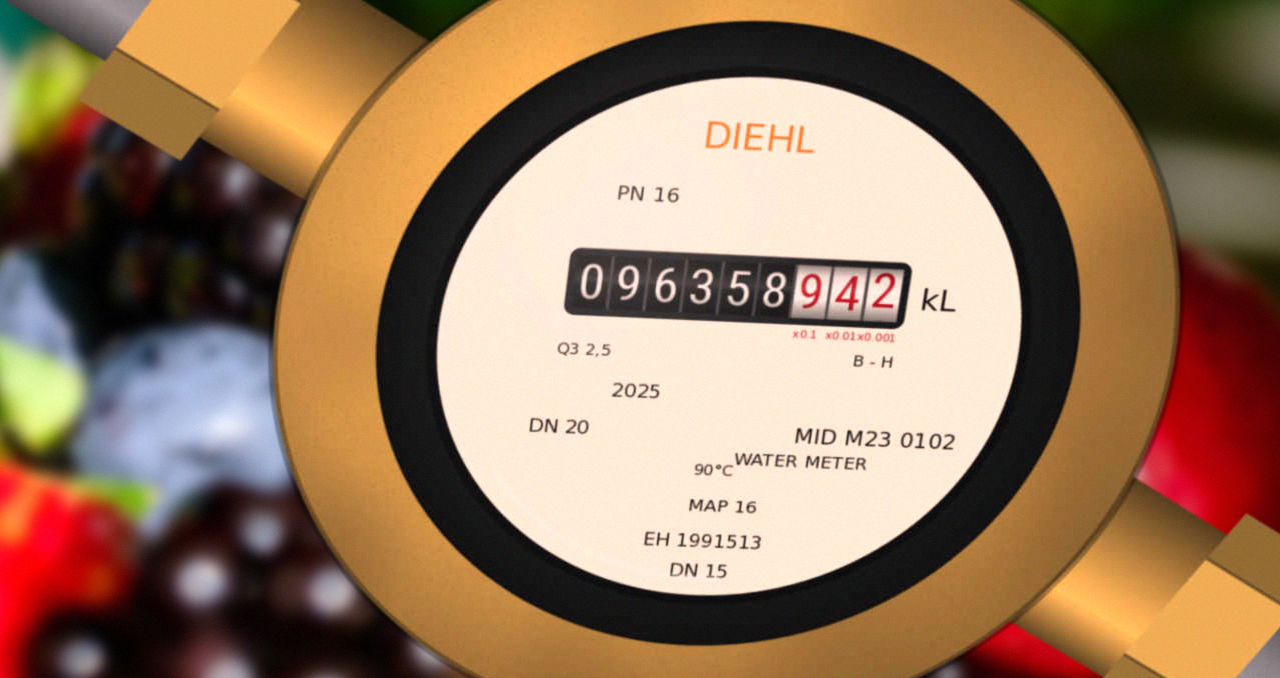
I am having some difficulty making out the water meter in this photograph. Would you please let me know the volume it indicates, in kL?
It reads 96358.942 kL
